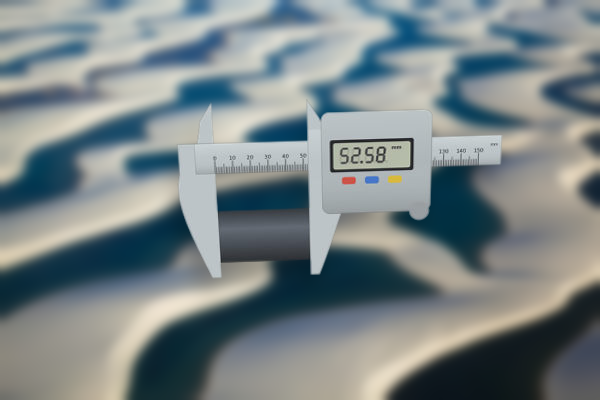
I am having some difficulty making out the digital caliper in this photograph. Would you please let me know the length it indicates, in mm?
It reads 52.58 mm
